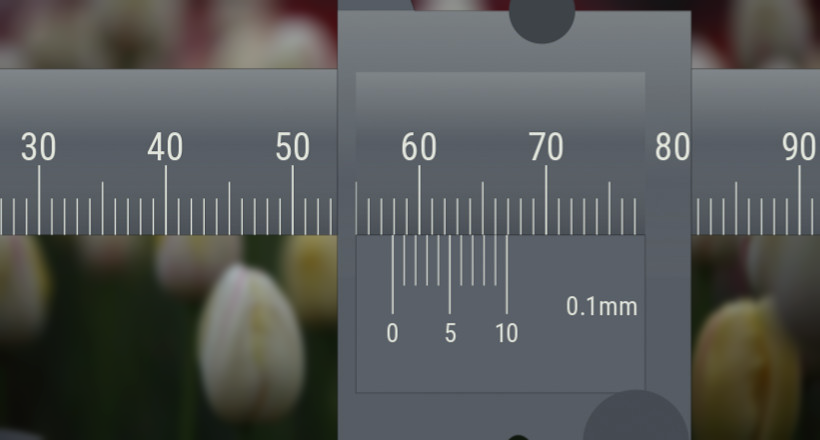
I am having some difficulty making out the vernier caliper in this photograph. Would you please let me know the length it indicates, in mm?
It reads 57.9 mm
